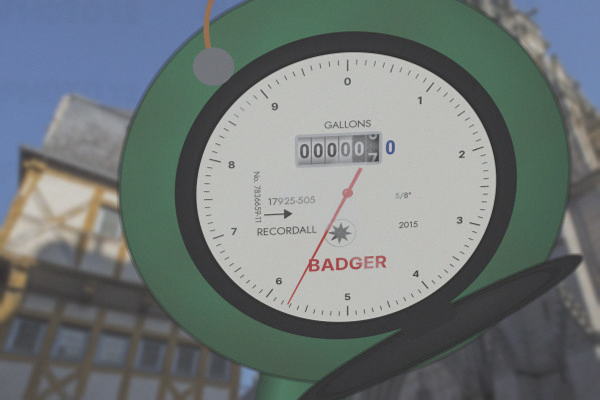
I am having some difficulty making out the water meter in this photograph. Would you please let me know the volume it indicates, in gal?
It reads 65.7 gal
